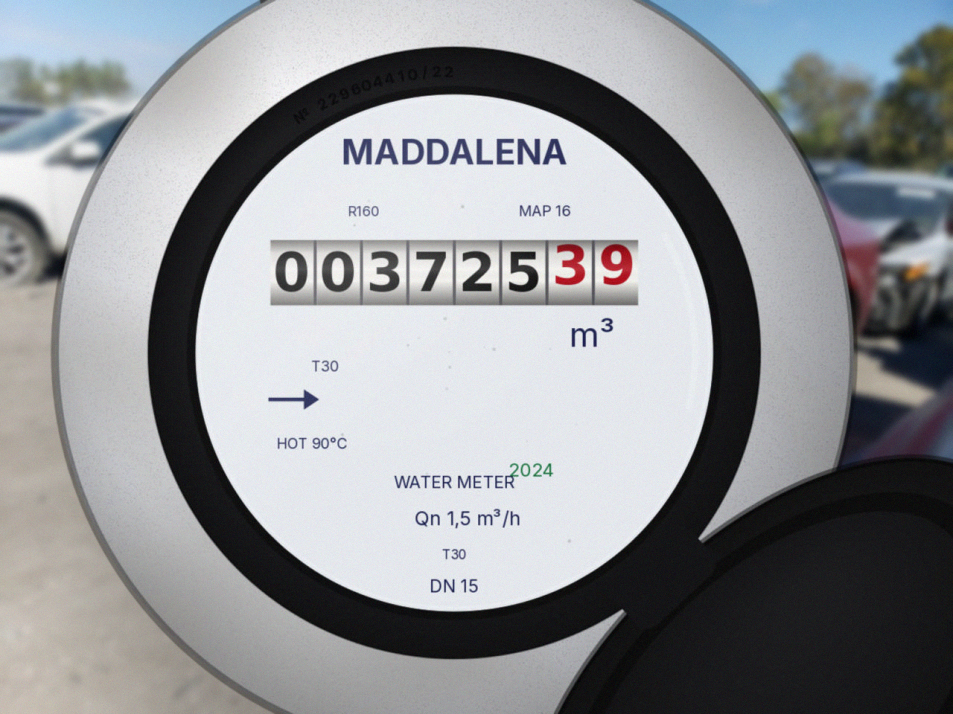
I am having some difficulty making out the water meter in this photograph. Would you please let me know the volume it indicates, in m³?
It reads 3725.39 m³
